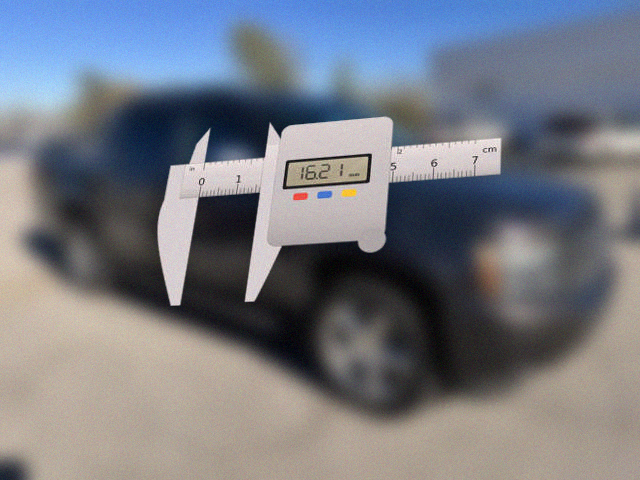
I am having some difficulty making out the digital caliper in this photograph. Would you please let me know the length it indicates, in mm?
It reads 16.21 mm
